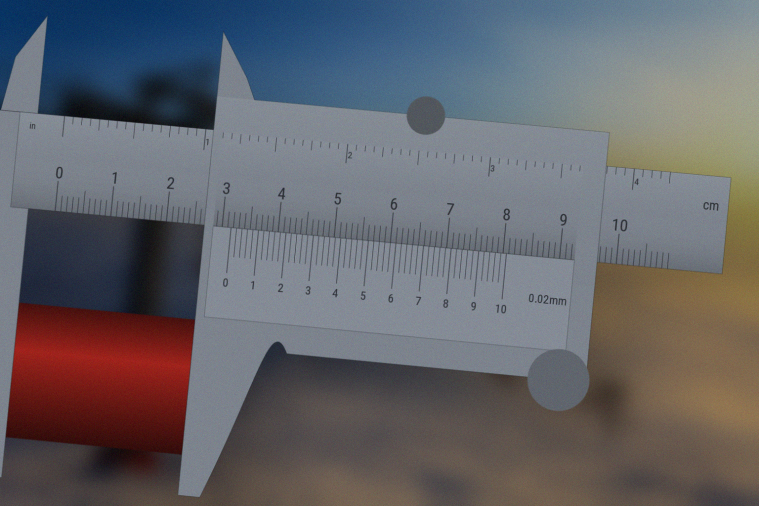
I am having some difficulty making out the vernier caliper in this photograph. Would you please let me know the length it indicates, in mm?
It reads 31.6 mm
